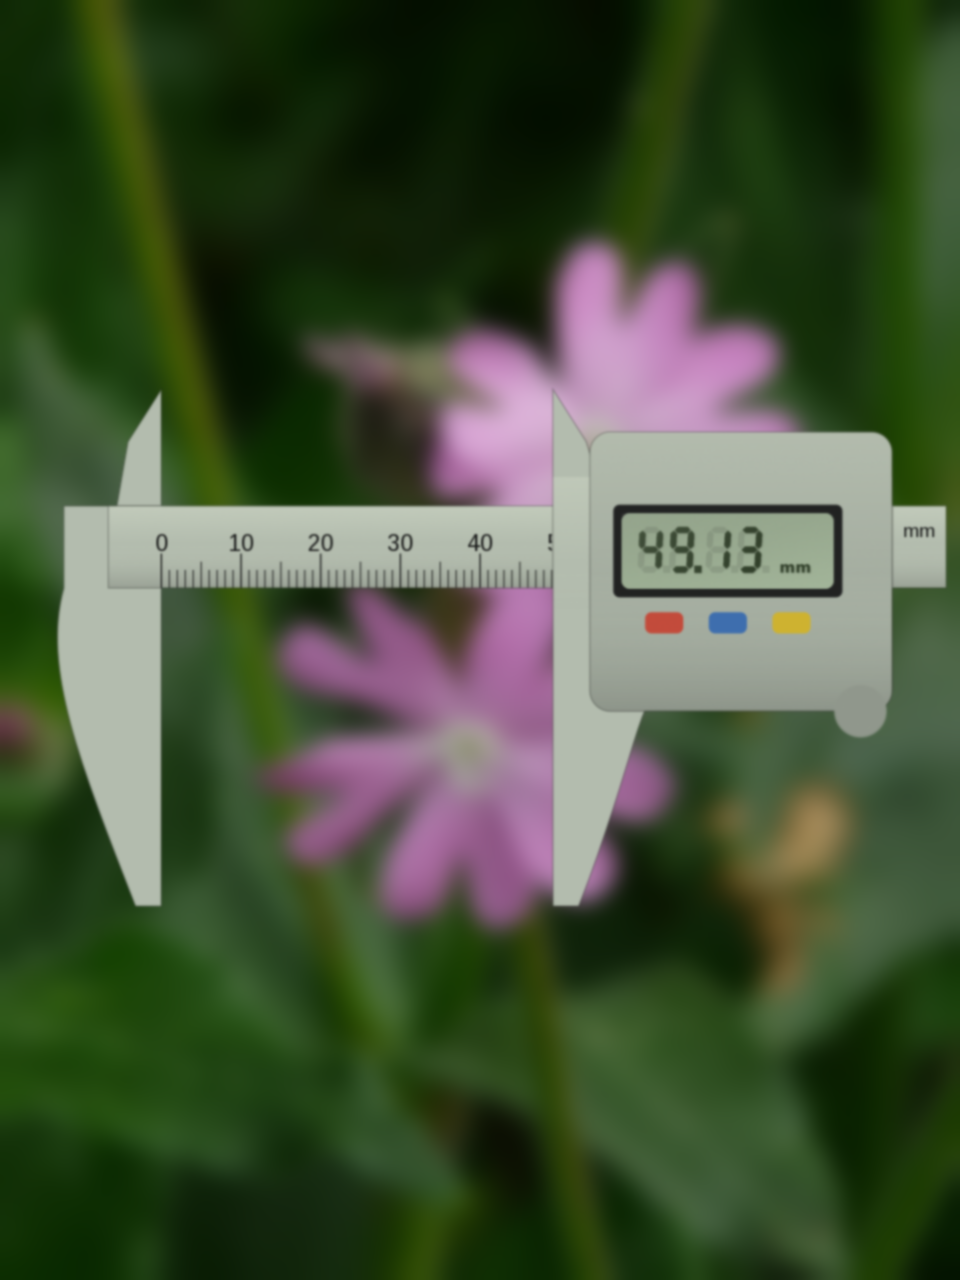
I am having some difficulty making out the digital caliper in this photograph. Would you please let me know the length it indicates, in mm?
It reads 49.13 mm
